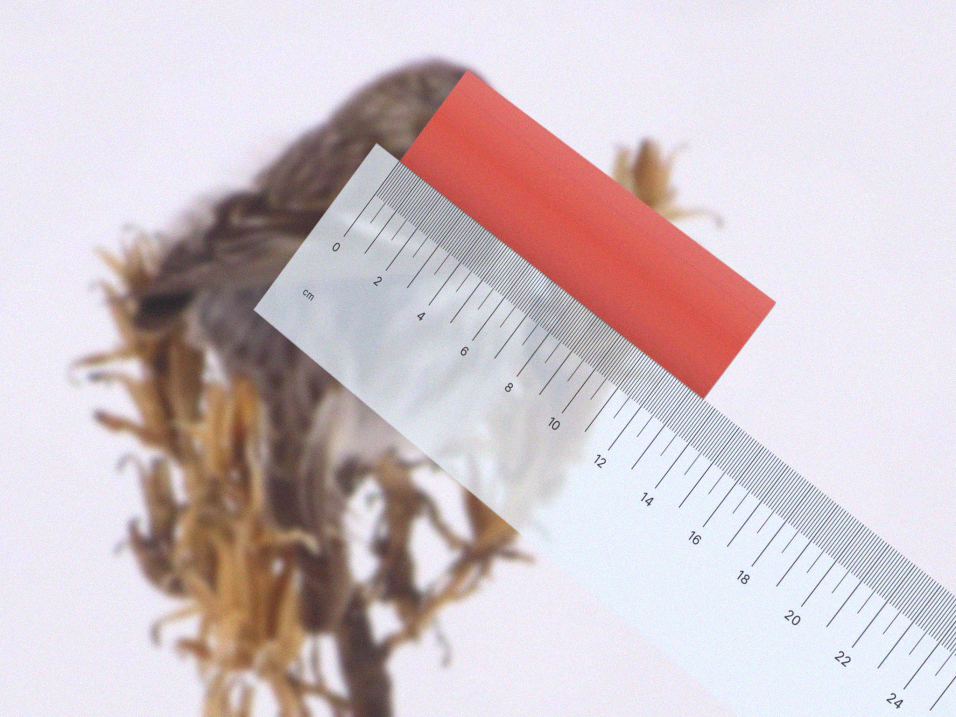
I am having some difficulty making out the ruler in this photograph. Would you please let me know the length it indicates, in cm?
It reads 13.5 cm
